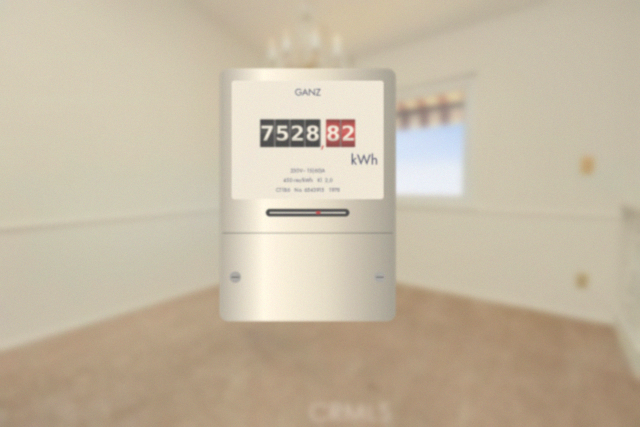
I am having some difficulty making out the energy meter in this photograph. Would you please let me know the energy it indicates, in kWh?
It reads 7528.82 kWh
